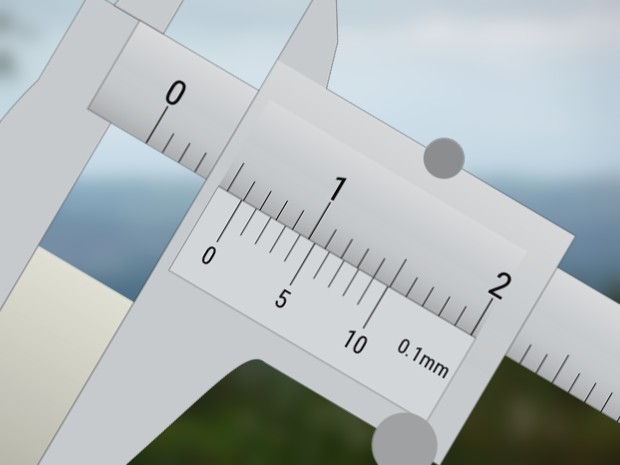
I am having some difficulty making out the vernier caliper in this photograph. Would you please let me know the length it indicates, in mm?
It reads 5.9 mm
